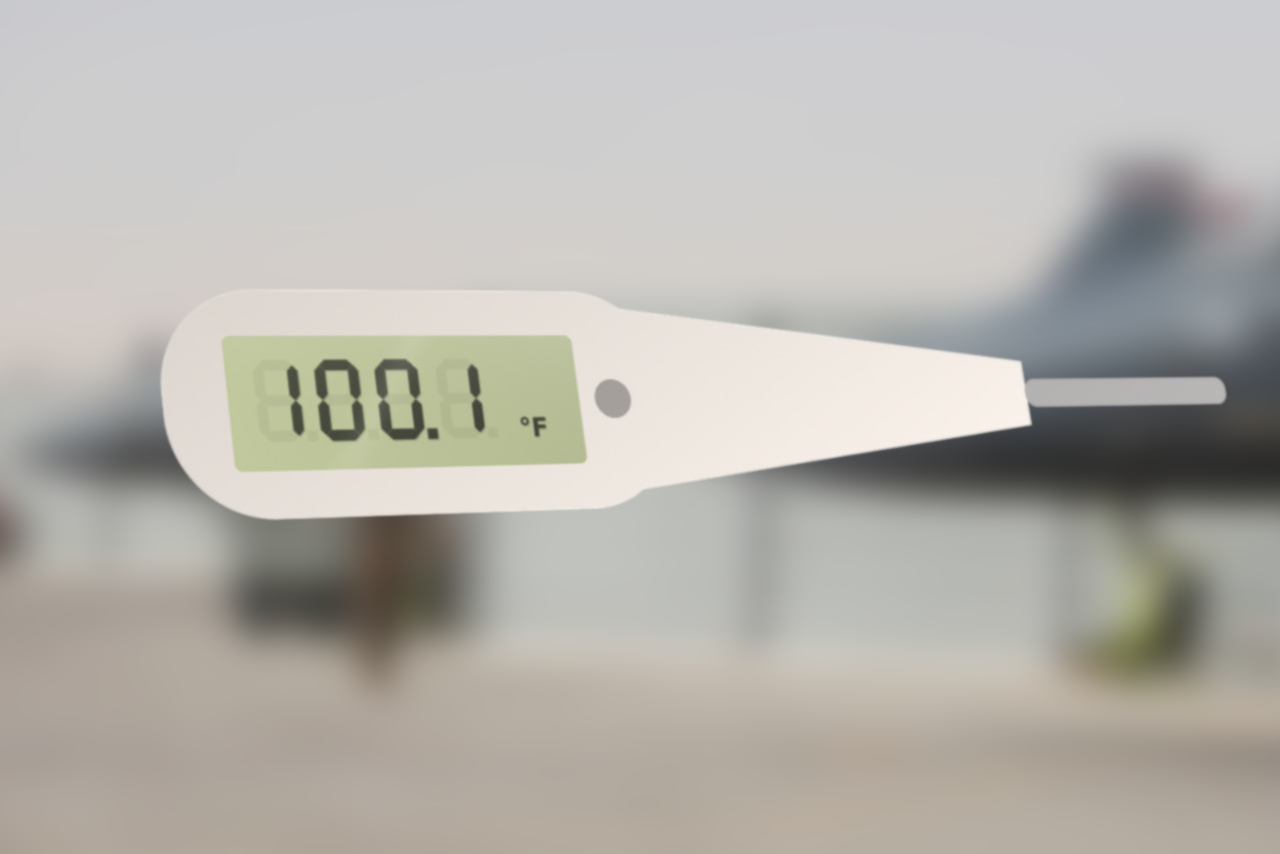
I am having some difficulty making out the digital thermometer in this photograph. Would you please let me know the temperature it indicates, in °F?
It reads 100.1 °F
